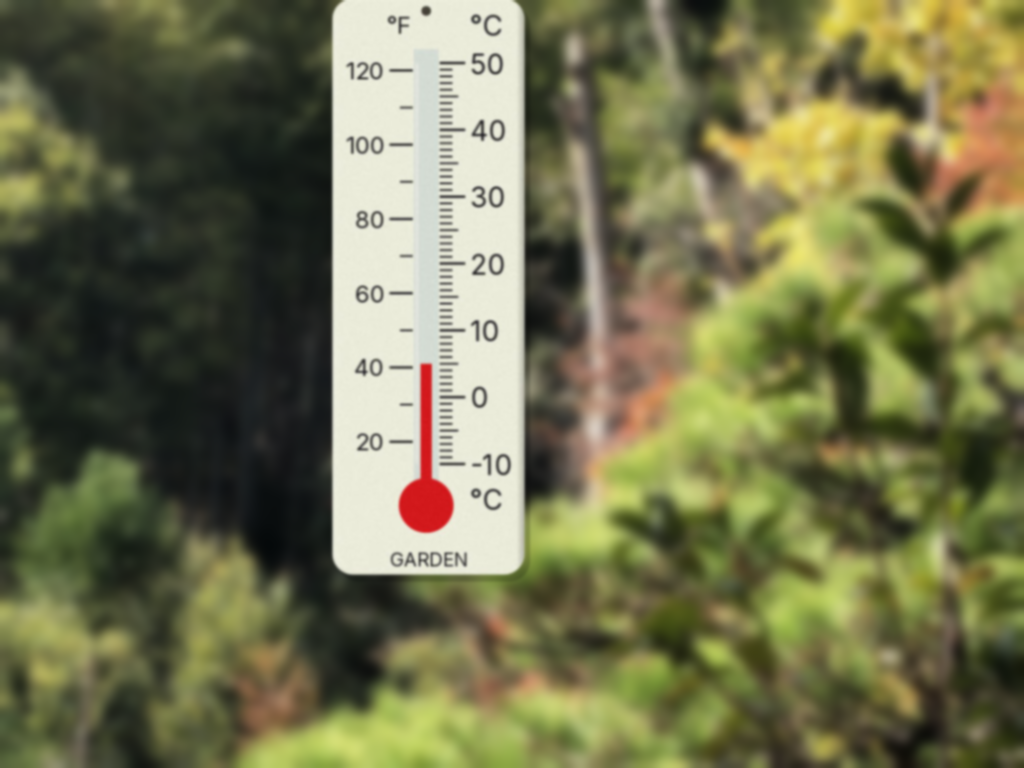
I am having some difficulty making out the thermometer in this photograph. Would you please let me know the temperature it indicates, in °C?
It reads 5 °C
